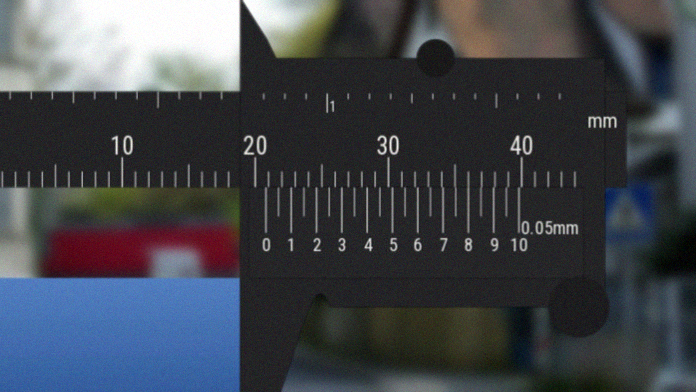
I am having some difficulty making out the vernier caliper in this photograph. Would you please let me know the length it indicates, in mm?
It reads 20.8 mm
